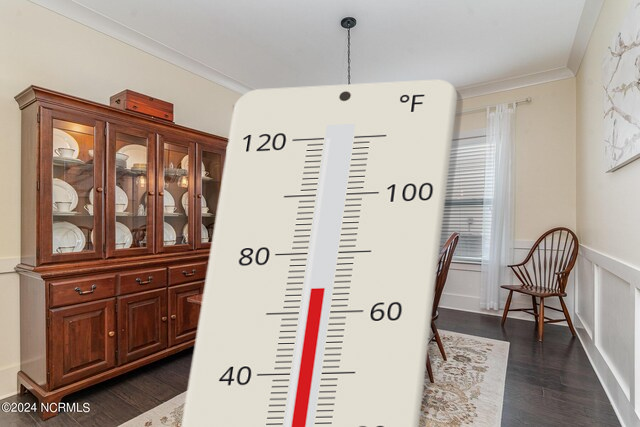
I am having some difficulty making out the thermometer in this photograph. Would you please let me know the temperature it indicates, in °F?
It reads 68 °F
